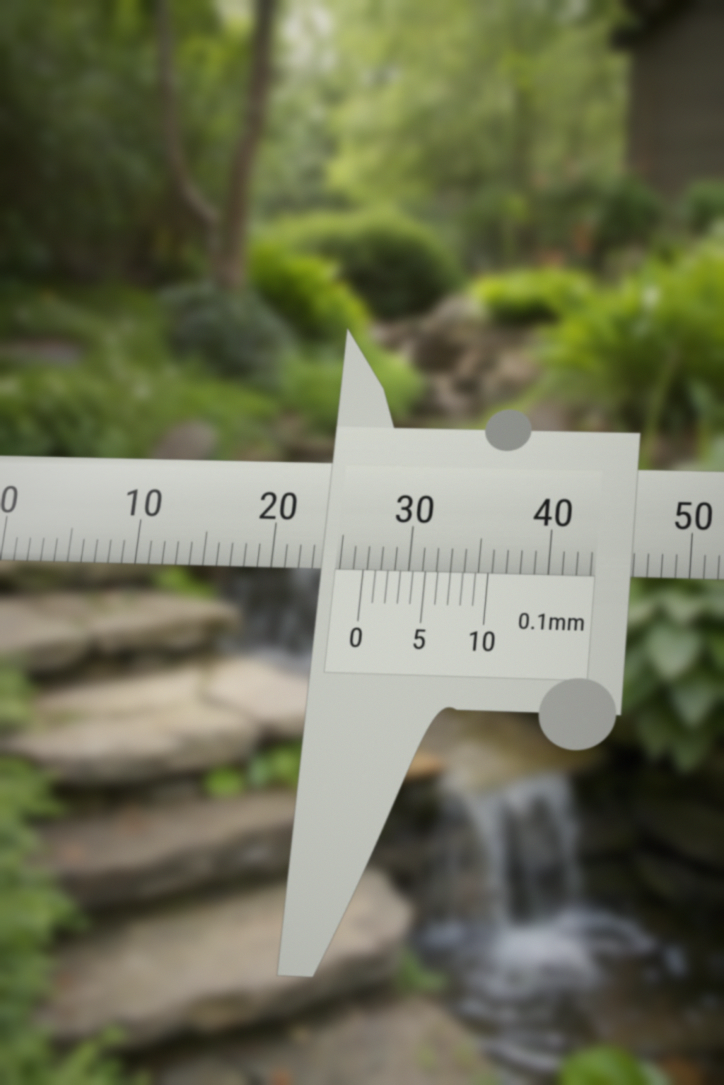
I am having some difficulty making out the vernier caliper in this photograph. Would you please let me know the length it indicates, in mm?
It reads 26.7 mm
